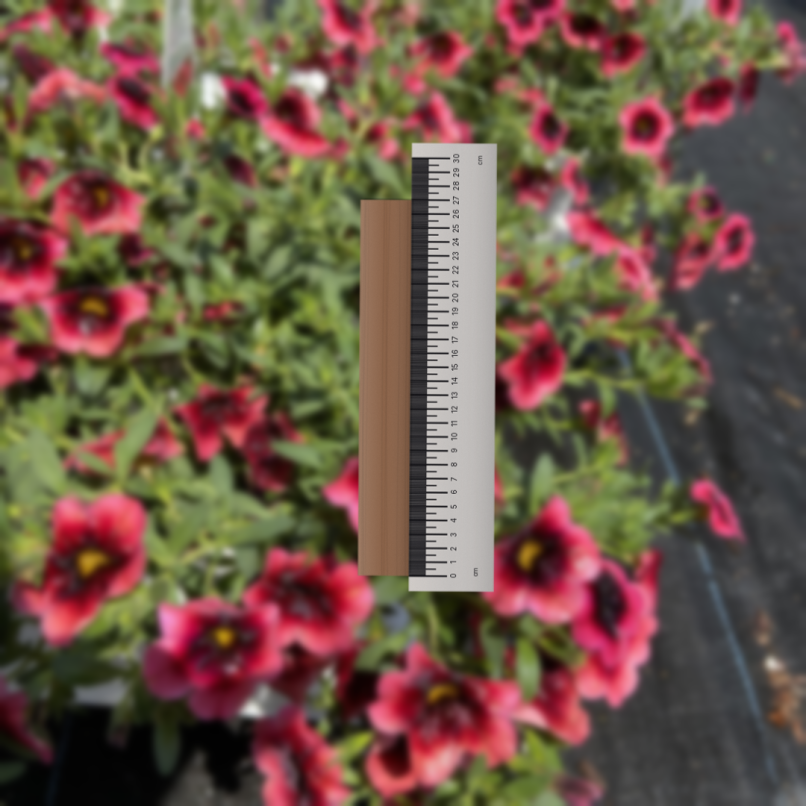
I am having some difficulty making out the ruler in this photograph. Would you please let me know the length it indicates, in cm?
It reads 27 cm
